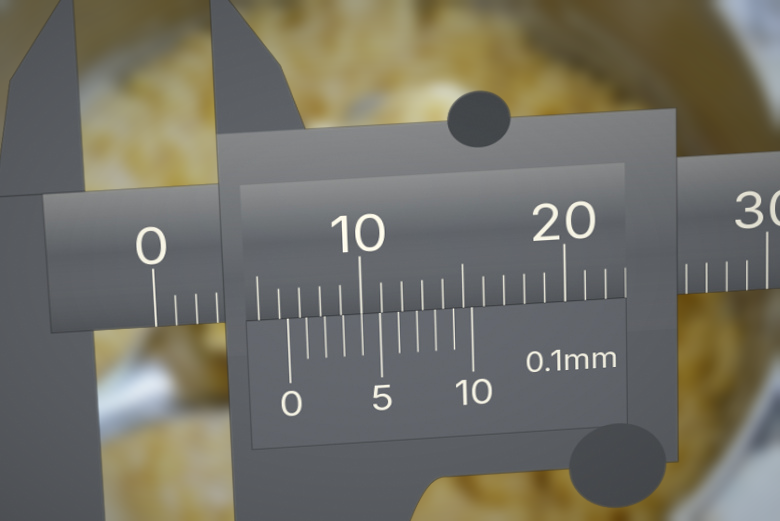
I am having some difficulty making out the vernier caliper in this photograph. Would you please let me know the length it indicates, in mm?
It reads 6.4 mm
